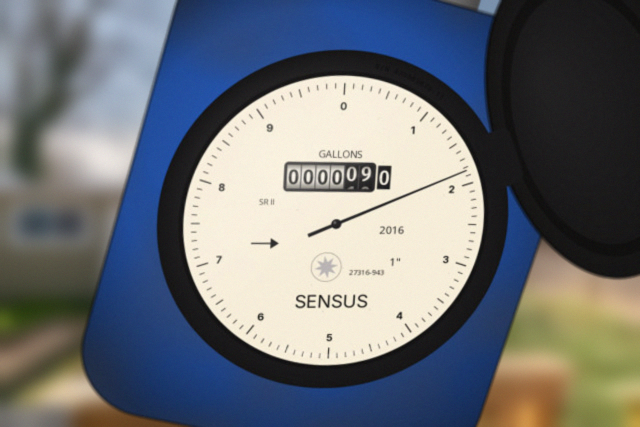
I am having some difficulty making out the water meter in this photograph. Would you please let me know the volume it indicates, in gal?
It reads 91.8 gal
